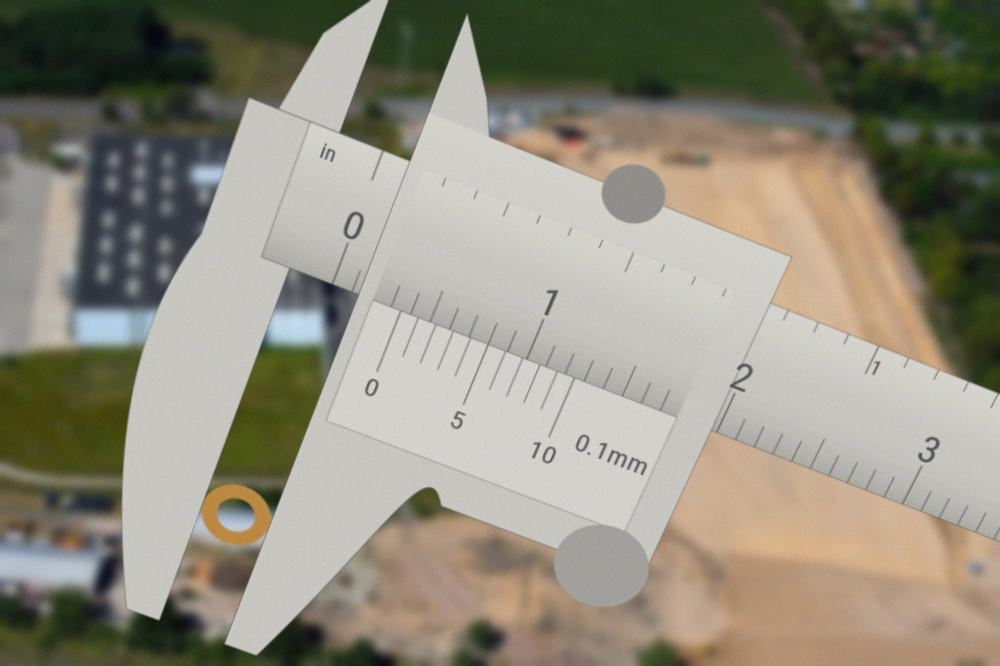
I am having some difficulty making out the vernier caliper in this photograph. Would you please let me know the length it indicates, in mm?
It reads 3.5 mm
